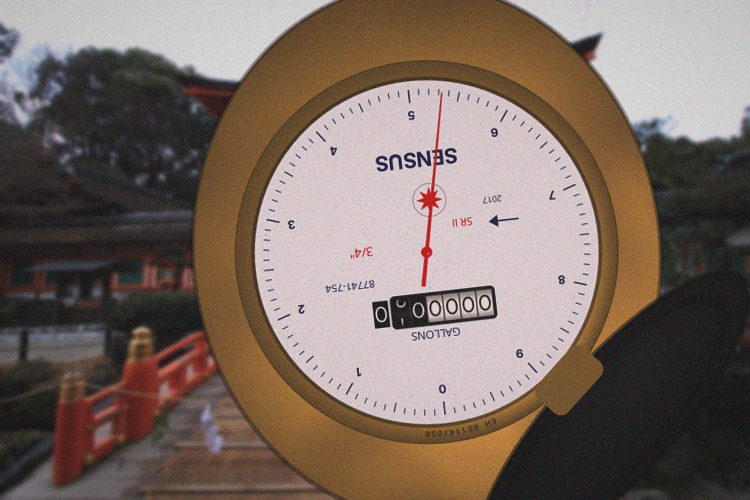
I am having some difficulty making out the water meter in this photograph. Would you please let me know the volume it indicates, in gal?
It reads 15.3 gal
